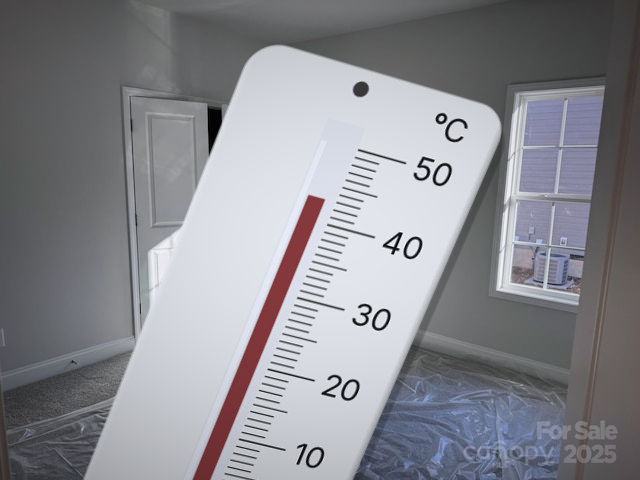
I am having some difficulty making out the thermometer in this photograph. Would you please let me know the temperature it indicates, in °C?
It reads 43 °C
